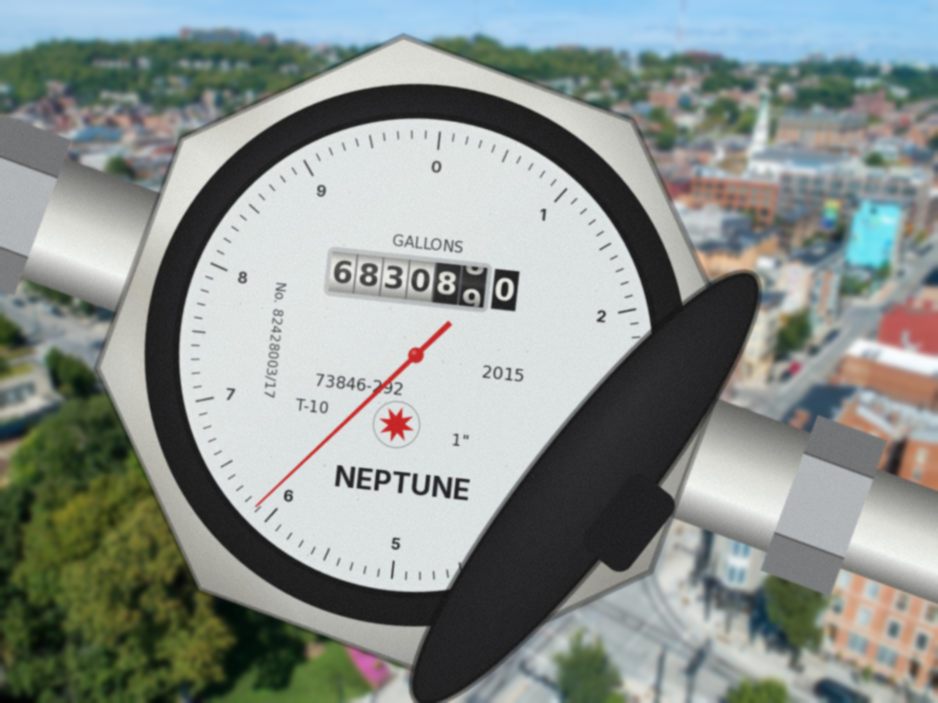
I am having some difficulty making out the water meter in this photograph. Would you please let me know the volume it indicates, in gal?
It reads 6830886.1 gal
